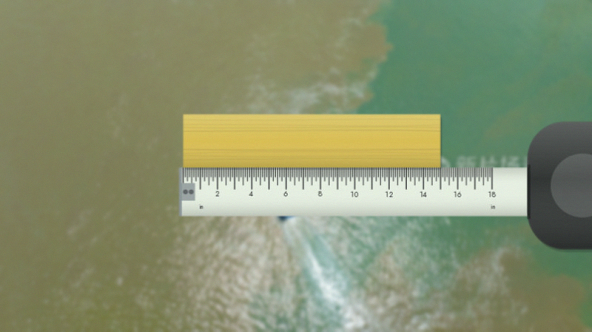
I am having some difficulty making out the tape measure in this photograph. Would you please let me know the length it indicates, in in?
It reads 15 in
